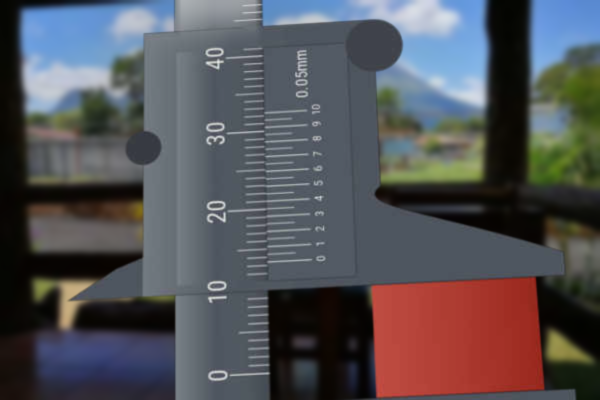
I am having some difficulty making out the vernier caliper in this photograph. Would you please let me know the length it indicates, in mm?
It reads 13.4 mm
